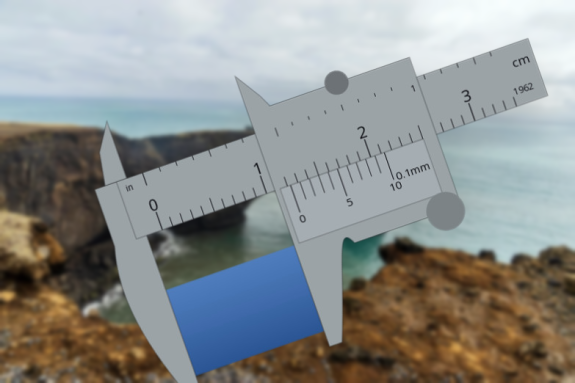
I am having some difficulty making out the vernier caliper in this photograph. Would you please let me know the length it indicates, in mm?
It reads 12.3 mm
